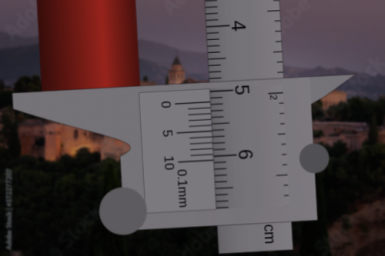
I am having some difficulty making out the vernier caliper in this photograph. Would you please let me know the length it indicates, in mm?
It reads 51.6 mm
